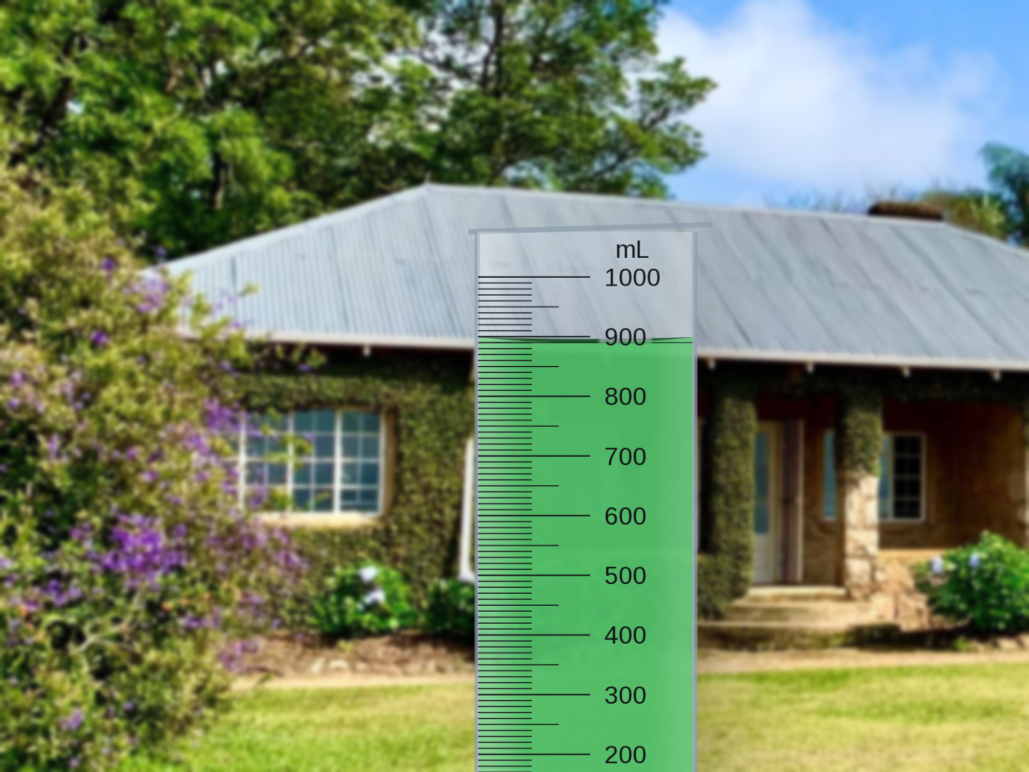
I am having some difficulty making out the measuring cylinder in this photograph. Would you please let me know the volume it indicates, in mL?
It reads 890 mL
